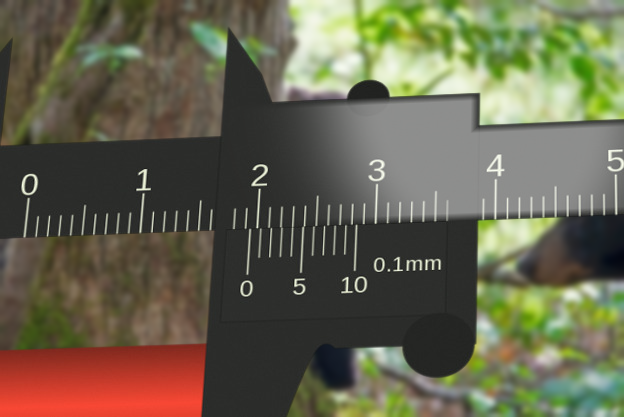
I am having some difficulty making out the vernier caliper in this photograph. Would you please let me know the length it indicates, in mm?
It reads 19.4 mm
